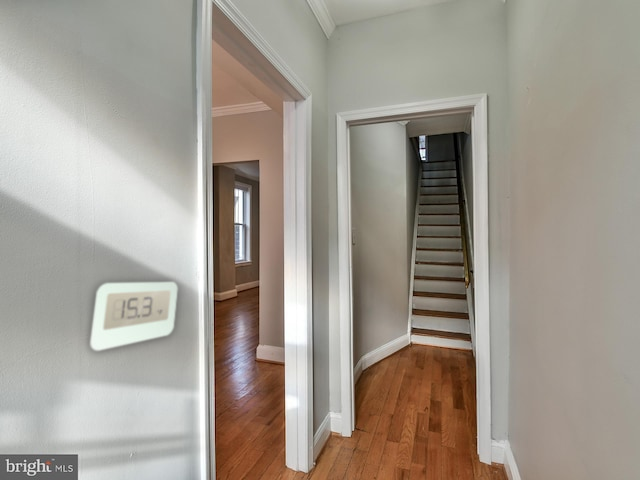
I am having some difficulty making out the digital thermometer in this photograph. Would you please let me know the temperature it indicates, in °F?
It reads 15.3 °F
